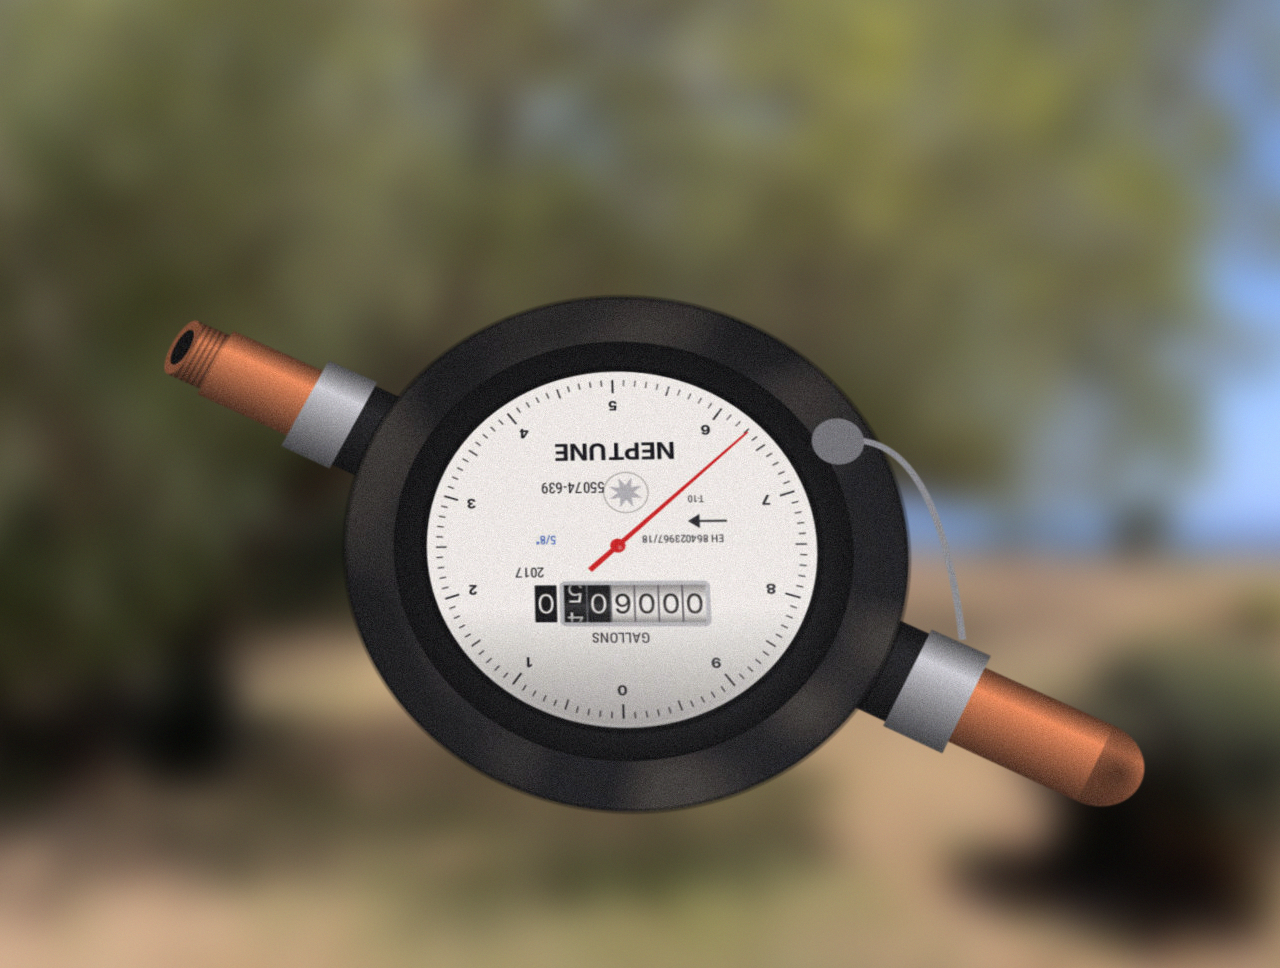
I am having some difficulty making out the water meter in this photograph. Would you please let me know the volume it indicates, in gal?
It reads 6046.3 gal
